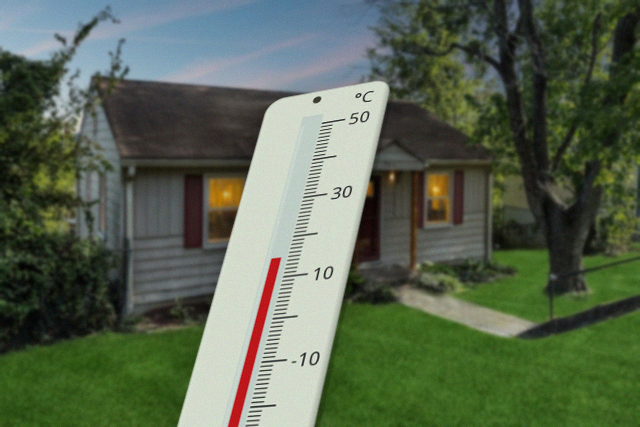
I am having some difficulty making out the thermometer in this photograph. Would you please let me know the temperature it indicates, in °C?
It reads 15 °C
